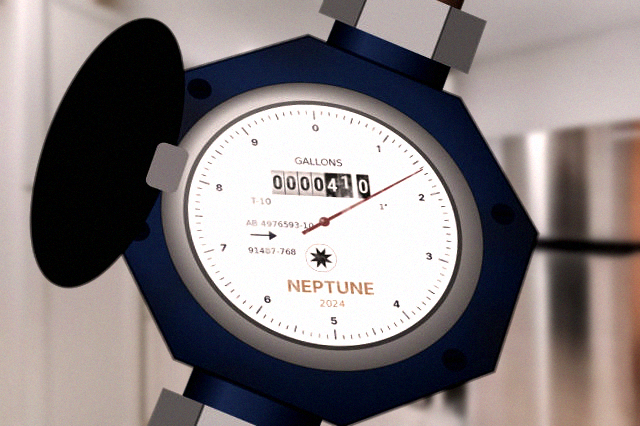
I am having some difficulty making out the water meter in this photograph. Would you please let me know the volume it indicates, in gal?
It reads 411.6 gal
